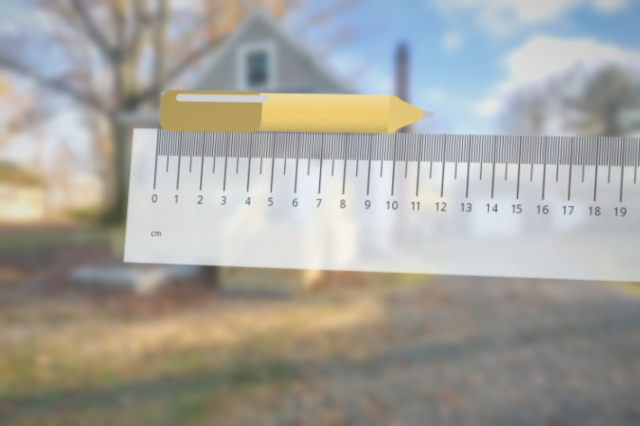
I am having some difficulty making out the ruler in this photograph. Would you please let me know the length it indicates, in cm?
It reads 11.5 cm
